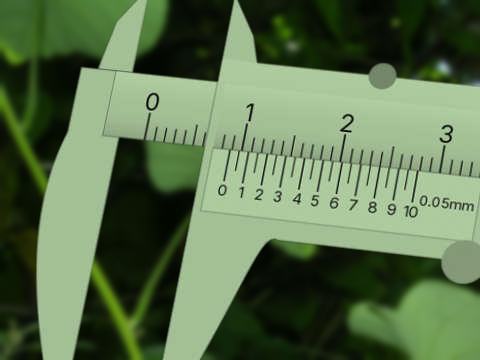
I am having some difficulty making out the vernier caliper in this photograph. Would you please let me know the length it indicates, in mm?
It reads 8.8 mm
